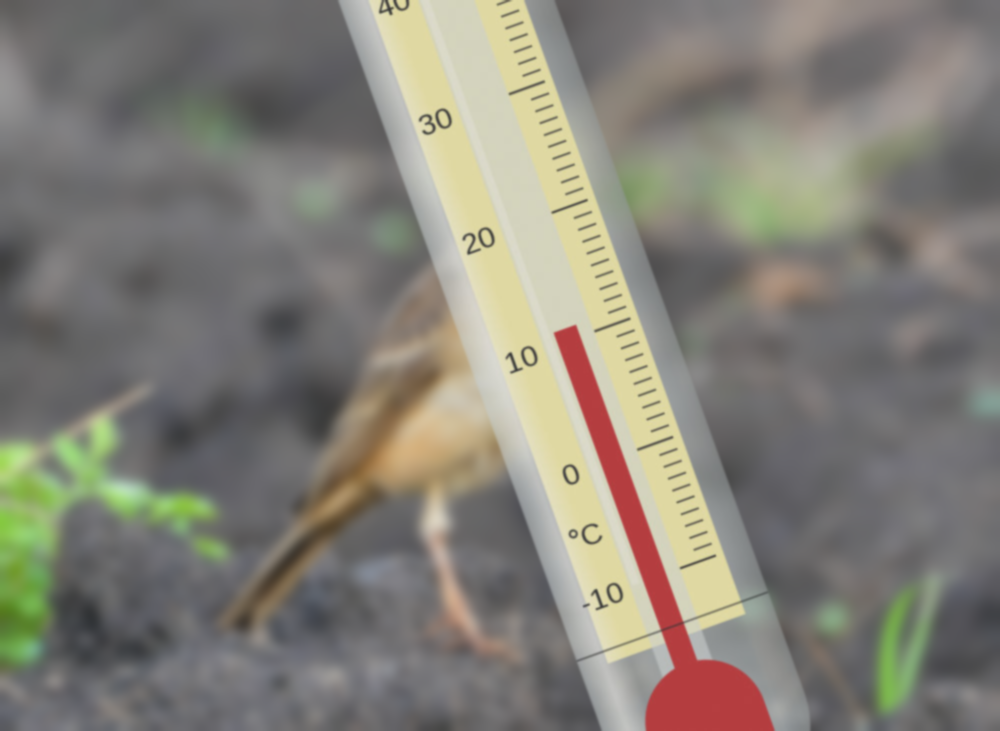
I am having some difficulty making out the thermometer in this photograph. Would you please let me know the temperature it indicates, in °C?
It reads 11 °C
